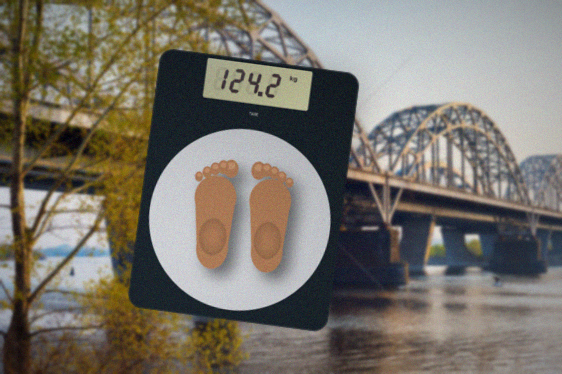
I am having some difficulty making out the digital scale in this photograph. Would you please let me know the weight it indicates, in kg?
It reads 124.2 kg
